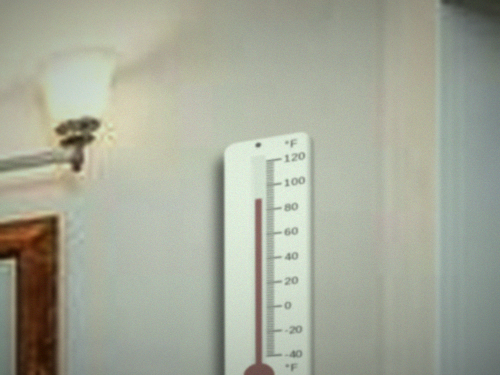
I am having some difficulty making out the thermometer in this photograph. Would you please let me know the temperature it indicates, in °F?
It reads 90 °F
